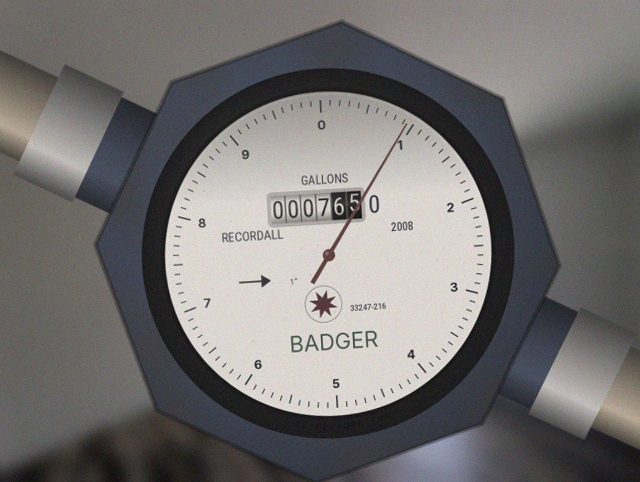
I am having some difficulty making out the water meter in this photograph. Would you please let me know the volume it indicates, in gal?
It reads 7650.9 gal
